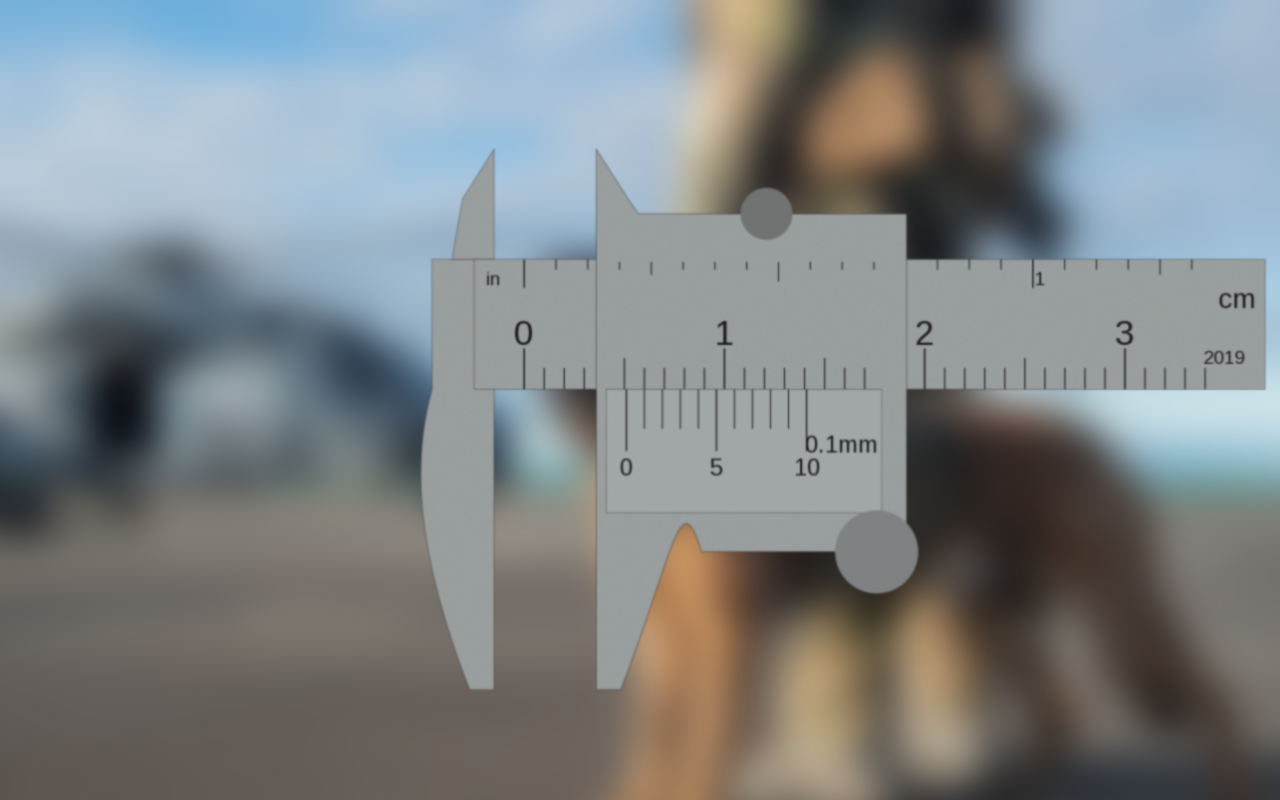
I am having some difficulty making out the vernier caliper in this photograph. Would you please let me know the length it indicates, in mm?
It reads 5.1 mm
